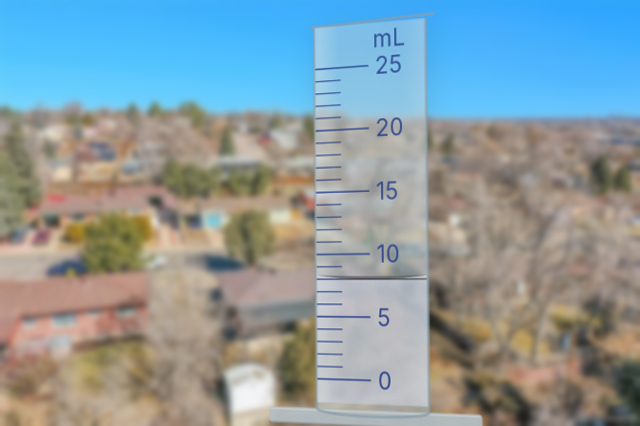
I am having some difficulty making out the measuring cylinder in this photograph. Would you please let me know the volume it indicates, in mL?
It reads 8 mL
